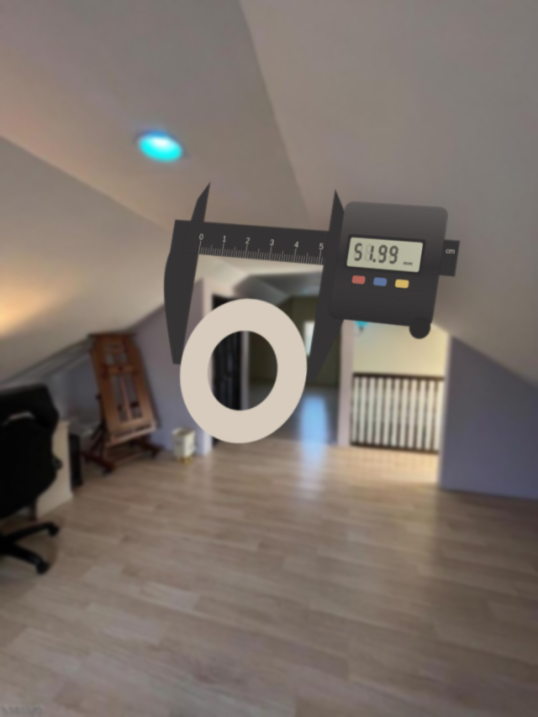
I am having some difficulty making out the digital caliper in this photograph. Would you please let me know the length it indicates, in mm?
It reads 51.99 mm
